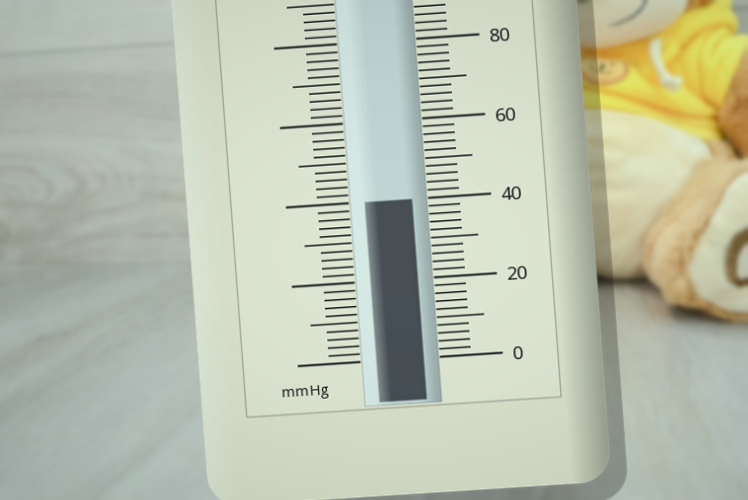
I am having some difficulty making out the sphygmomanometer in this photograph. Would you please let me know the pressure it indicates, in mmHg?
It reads 40 mmHg
